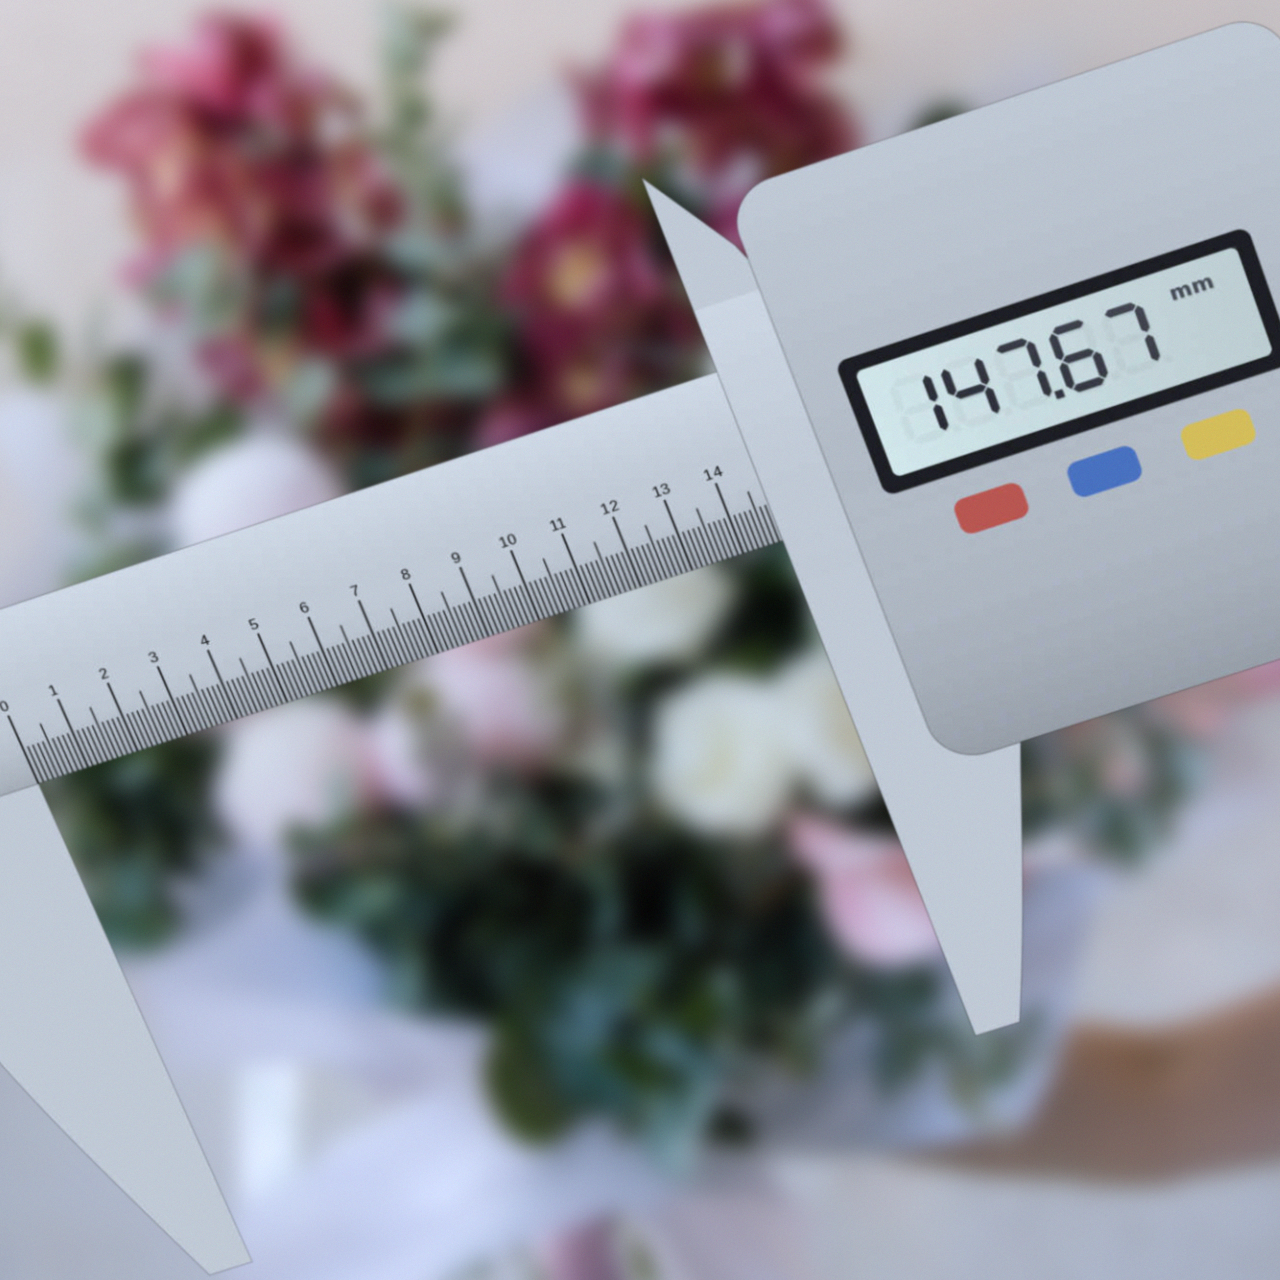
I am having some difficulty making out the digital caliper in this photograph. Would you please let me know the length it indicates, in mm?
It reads 147.67 mm
